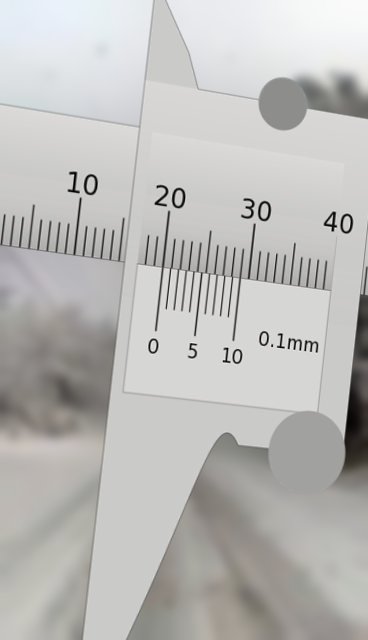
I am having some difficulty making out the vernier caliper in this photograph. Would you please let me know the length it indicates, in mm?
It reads 20.0 mm
